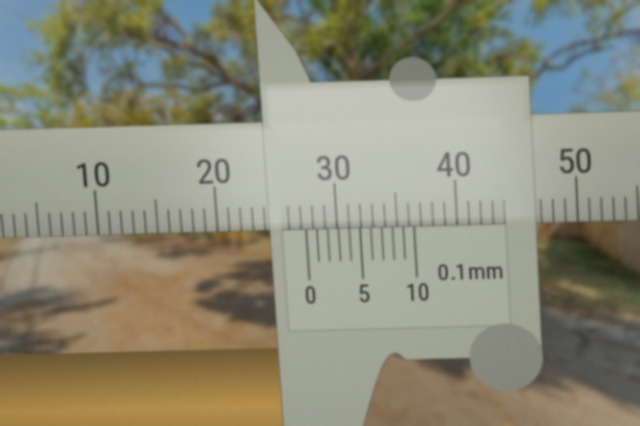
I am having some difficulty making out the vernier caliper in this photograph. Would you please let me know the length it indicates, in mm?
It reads 27.4 mm
